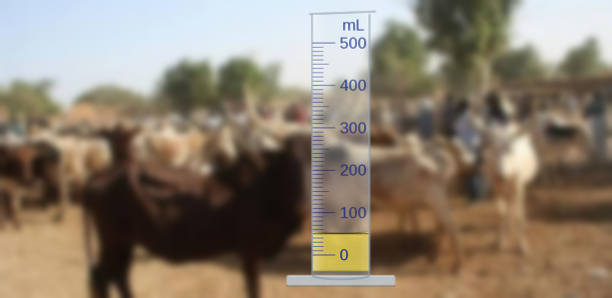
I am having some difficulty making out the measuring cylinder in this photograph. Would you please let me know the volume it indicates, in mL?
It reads 50 mL
